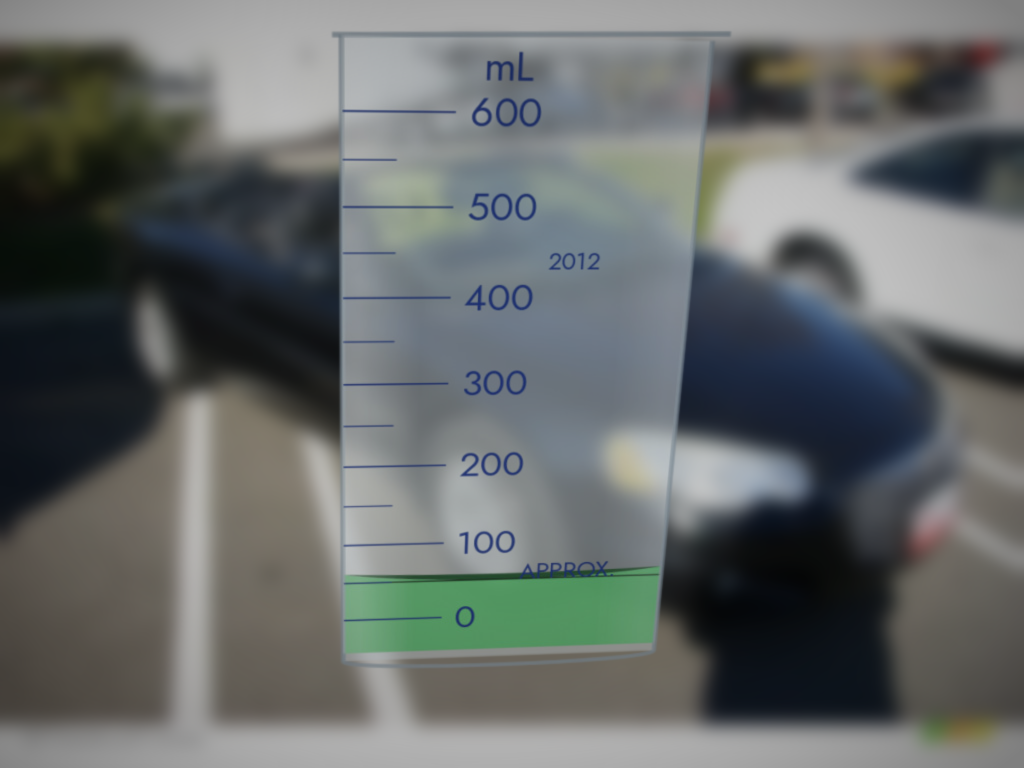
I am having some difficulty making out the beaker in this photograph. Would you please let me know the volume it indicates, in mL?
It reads 50 mL
